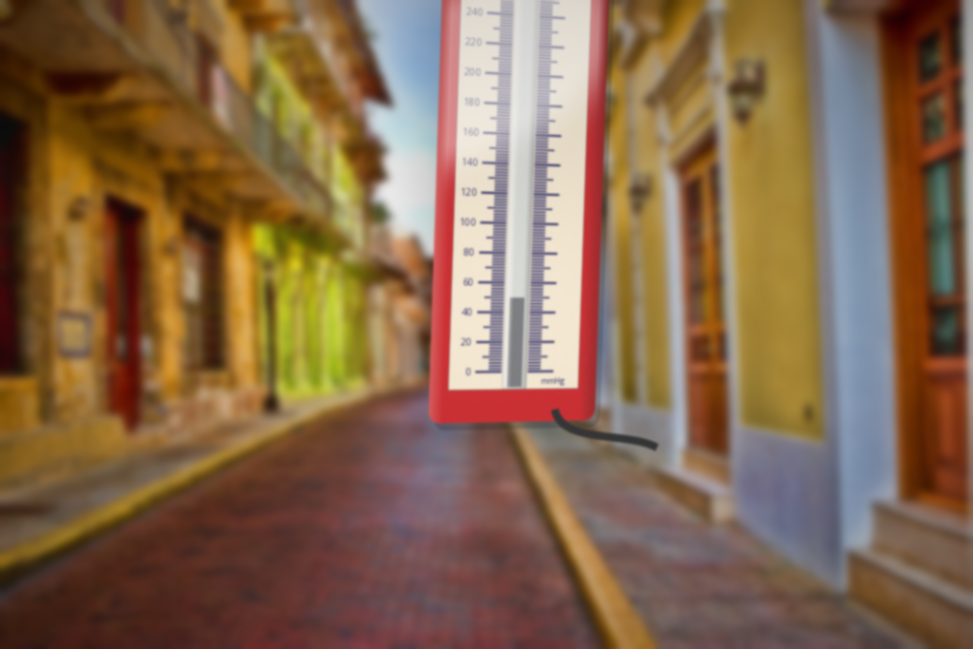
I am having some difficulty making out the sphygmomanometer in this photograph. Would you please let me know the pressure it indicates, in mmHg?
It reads 50 mmHg
